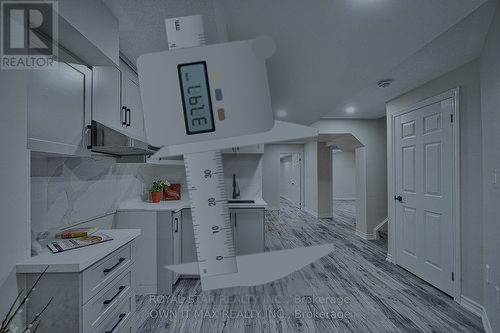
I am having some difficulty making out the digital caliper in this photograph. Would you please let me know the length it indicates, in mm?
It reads 37.97 mm
